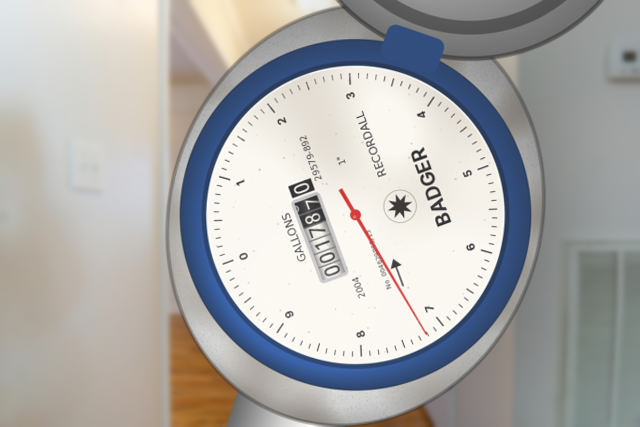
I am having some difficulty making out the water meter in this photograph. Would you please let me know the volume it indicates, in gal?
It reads 17867.2 gal
